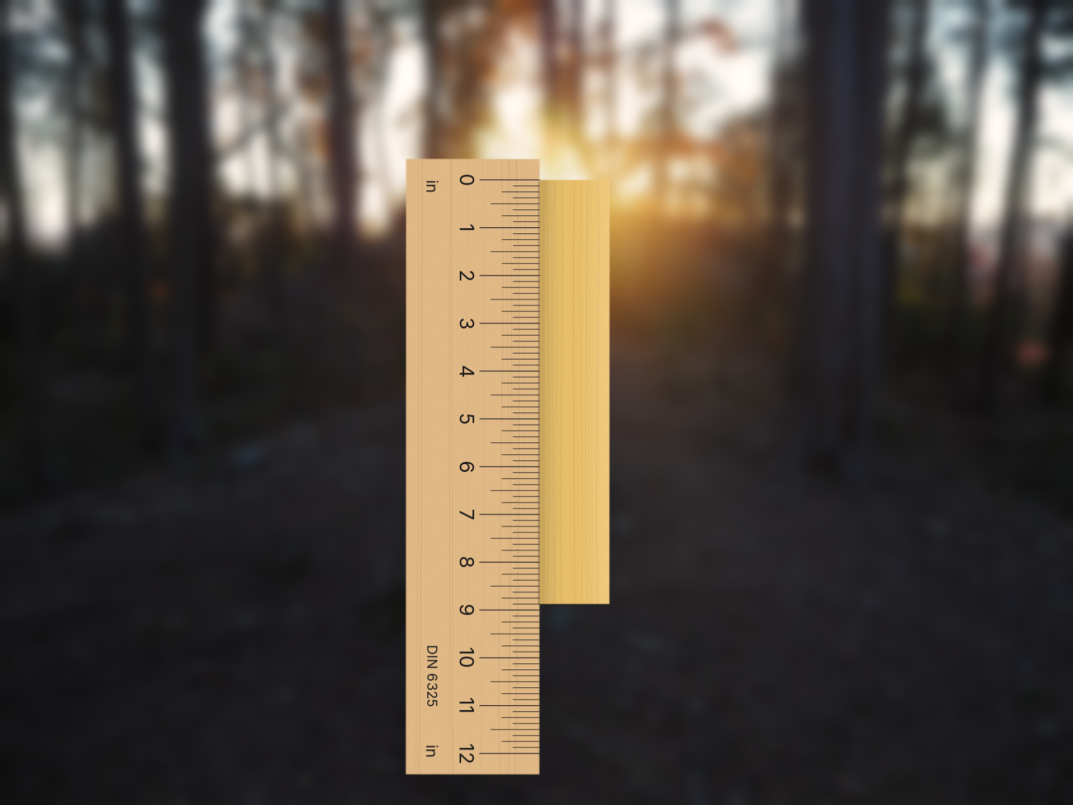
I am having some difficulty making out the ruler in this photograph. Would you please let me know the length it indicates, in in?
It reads 8.875 in
